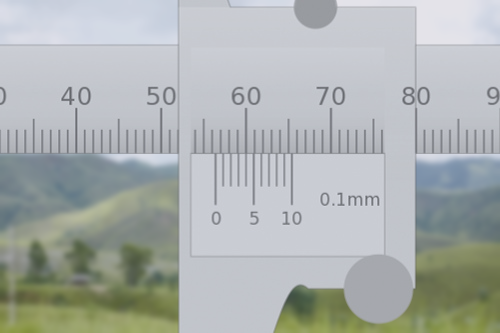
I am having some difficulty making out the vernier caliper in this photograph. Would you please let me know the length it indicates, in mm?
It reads 56.4 mm
